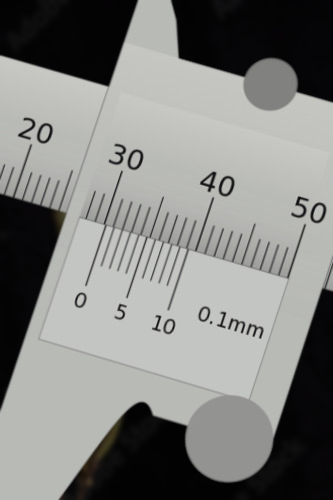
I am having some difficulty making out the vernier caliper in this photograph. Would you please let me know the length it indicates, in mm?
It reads 30.2 mm
